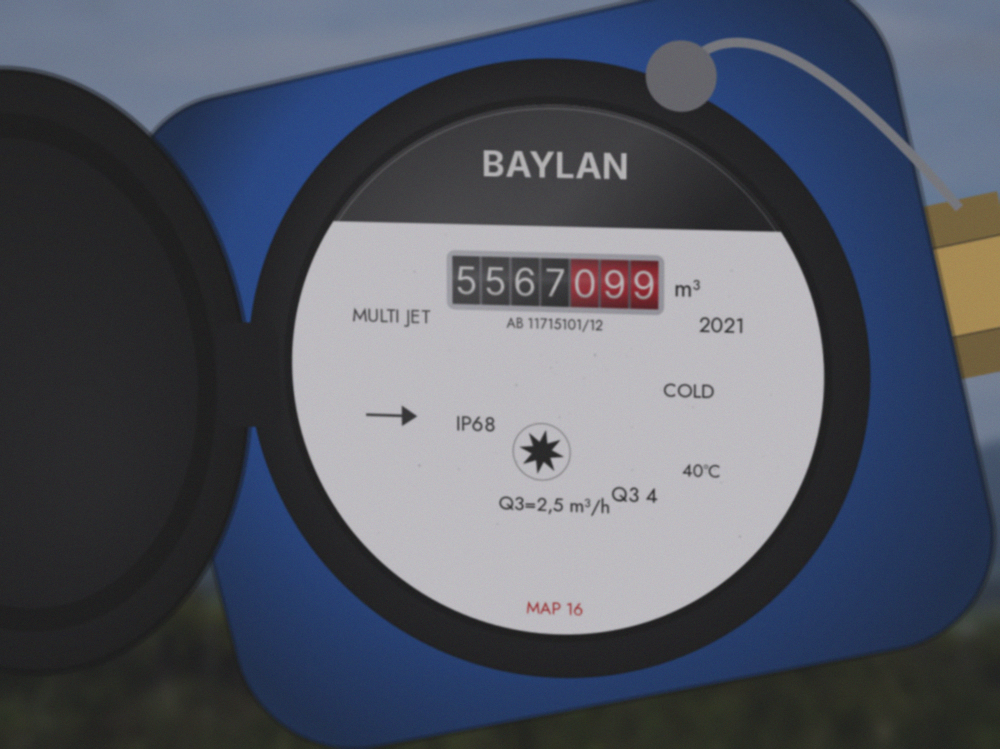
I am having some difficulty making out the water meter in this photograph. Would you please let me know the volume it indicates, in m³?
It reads 5567.099 m³
